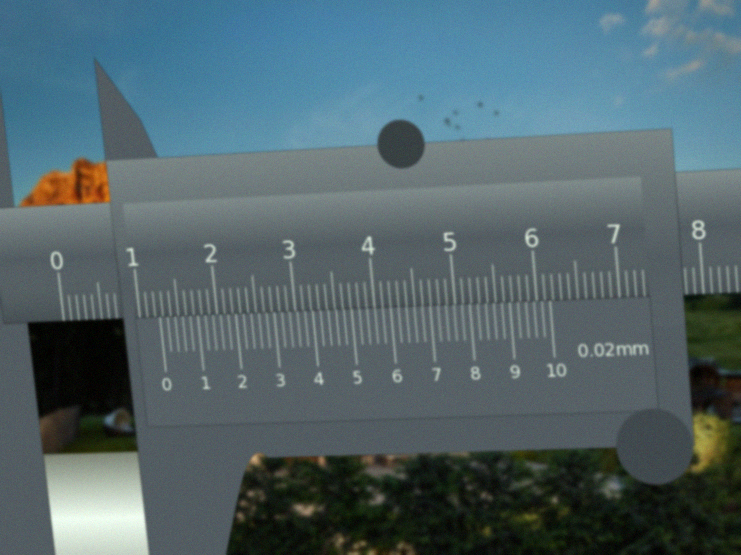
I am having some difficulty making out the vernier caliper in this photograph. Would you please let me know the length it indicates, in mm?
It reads 12.6 mm
